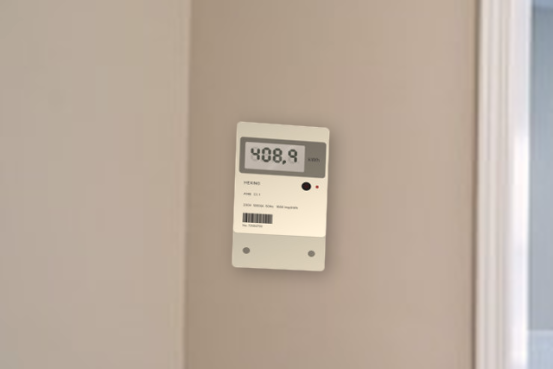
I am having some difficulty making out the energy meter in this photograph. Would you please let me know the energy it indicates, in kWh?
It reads 408.9 kWh
